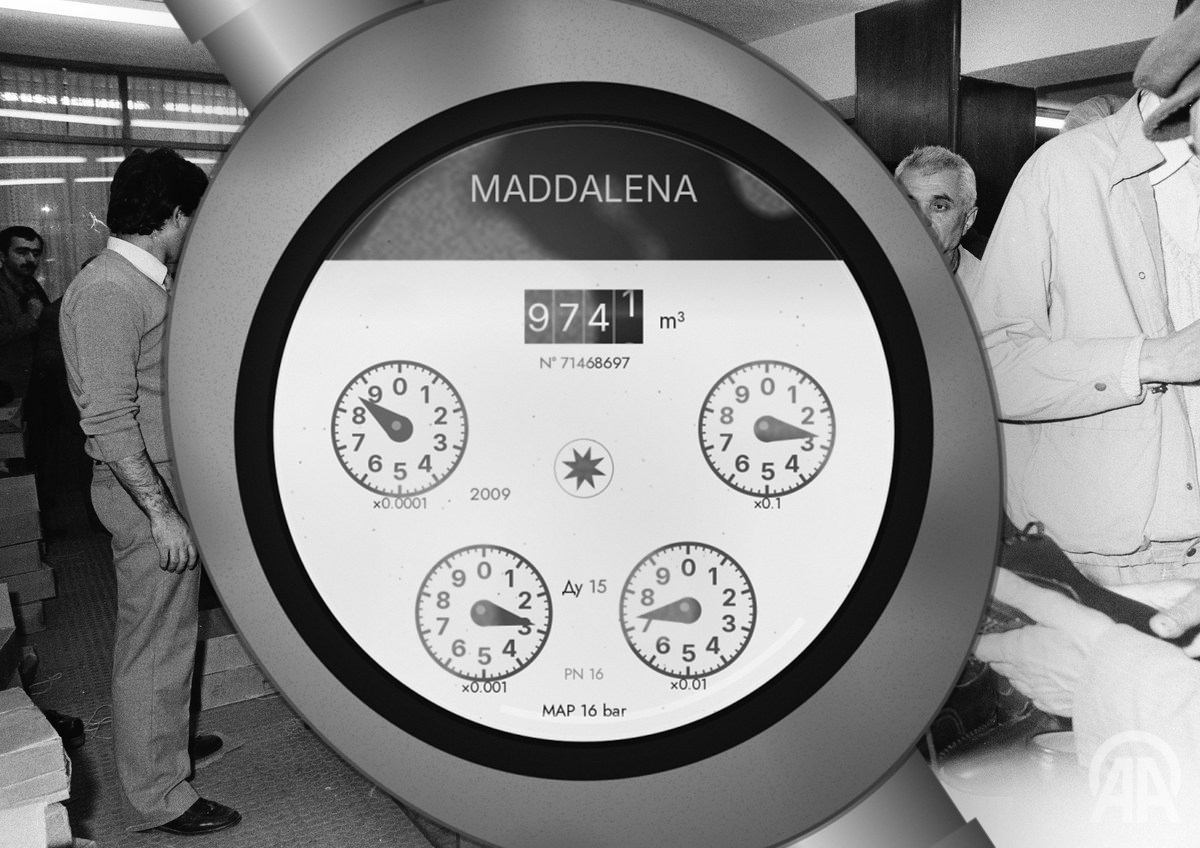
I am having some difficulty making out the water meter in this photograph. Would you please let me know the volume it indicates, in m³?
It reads 9741.2728 m³
